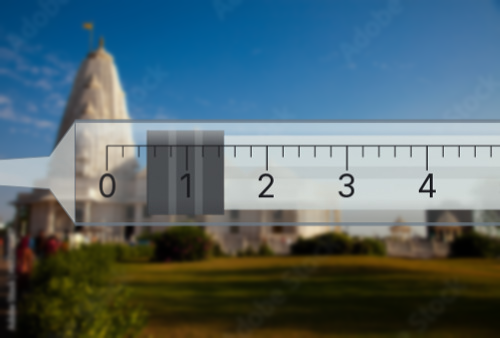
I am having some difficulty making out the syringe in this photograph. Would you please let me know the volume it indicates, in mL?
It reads 0.5 mL
